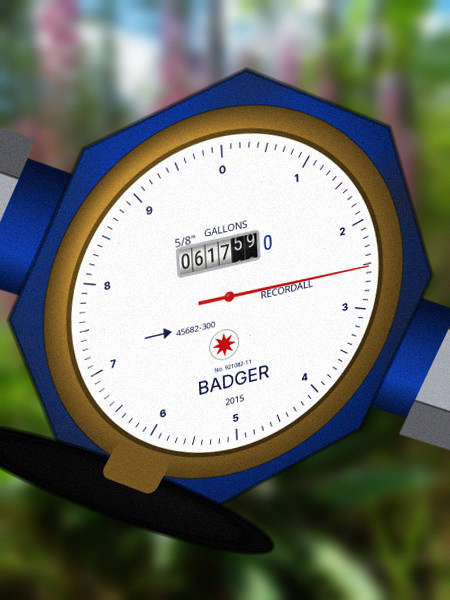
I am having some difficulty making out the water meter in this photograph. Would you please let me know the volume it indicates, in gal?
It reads 617592.5 gal
